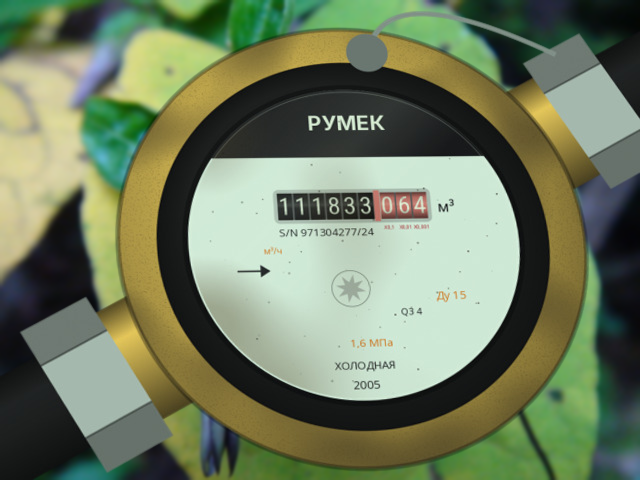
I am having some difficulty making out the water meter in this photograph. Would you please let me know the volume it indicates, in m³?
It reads 111833.064 m³
